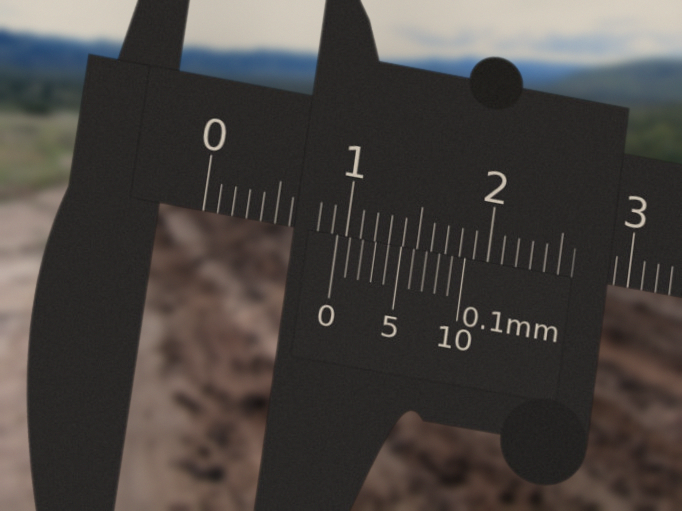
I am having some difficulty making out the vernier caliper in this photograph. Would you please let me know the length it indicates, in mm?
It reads 9.4 mm
